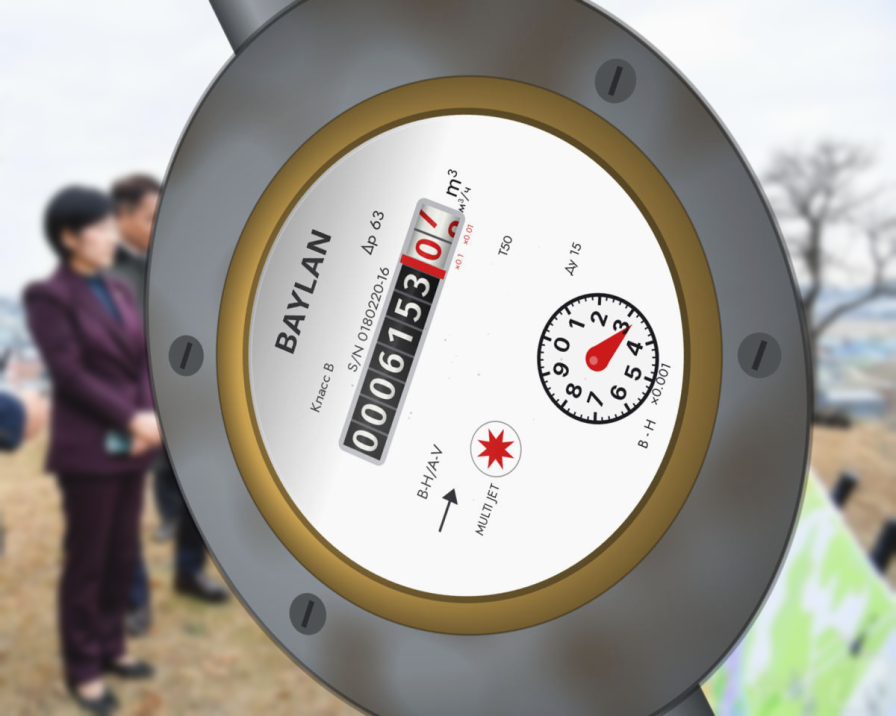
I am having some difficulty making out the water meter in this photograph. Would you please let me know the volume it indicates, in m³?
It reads 6153.073 m³
